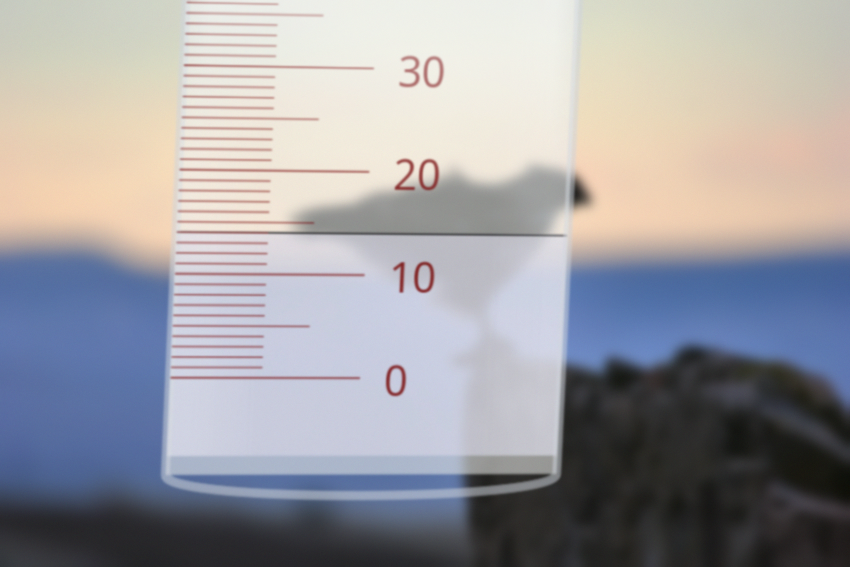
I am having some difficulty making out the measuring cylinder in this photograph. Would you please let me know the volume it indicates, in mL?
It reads 14 mL
